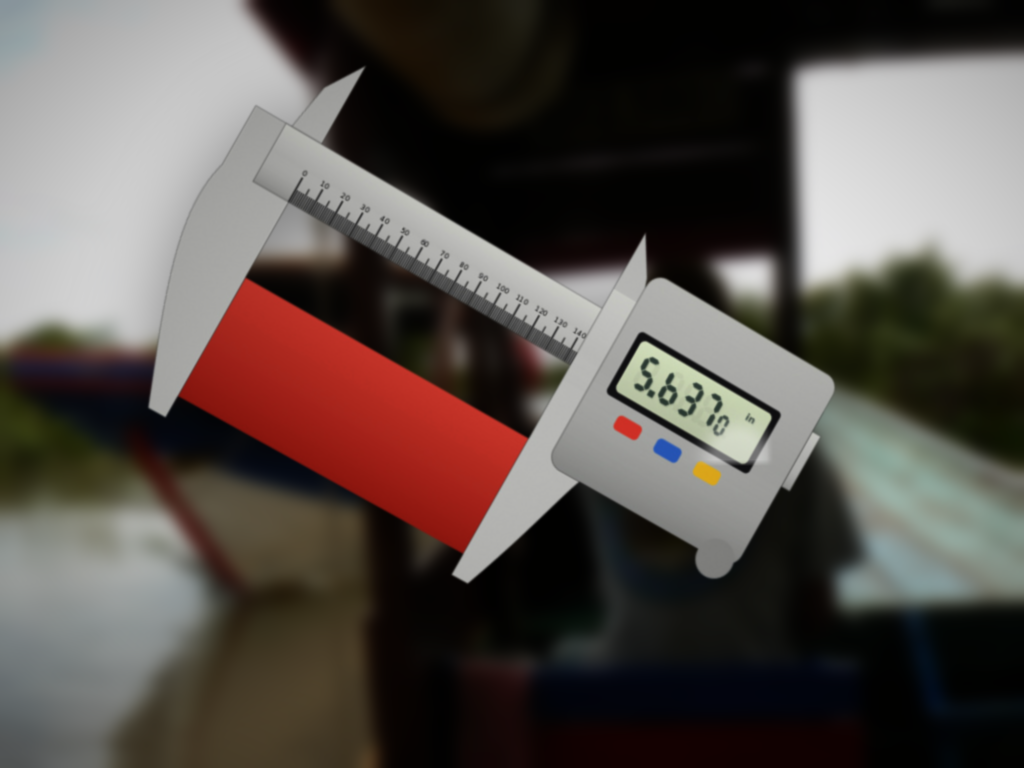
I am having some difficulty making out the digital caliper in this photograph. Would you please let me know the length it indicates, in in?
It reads 5.6370 in
